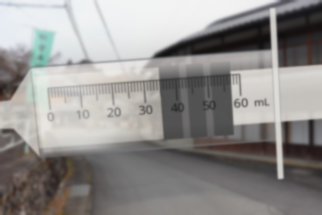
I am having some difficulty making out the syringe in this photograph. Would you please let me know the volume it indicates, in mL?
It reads 35 mL
